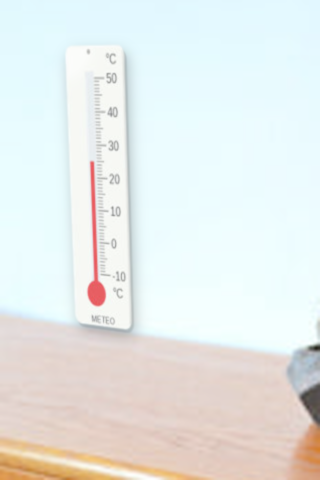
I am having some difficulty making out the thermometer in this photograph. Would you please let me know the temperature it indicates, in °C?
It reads 25 °C
